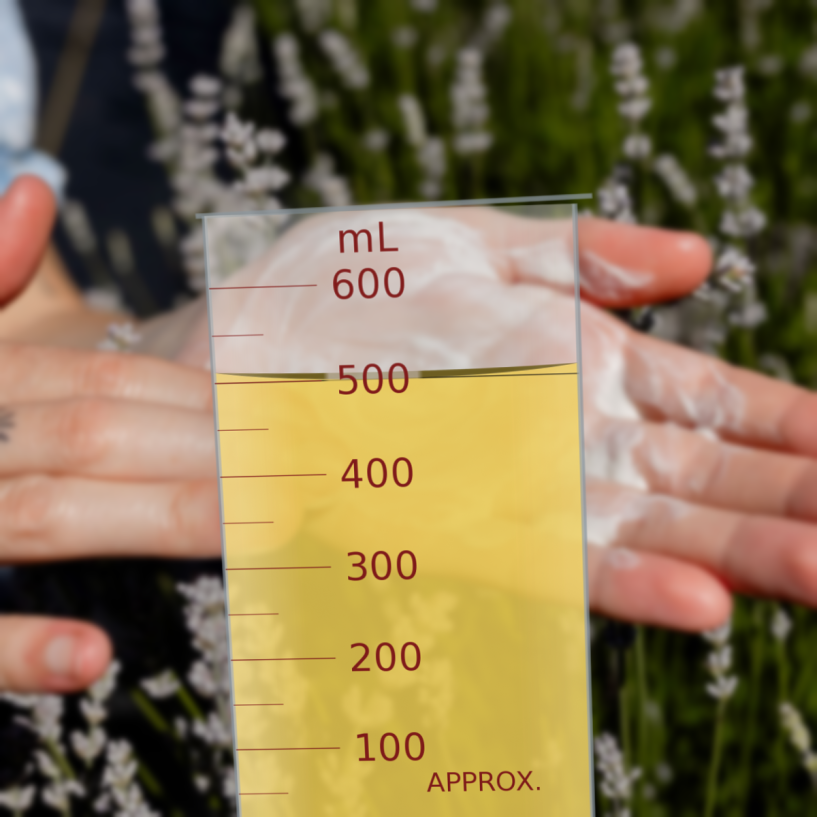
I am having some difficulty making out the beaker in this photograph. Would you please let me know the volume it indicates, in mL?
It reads 500 mL
